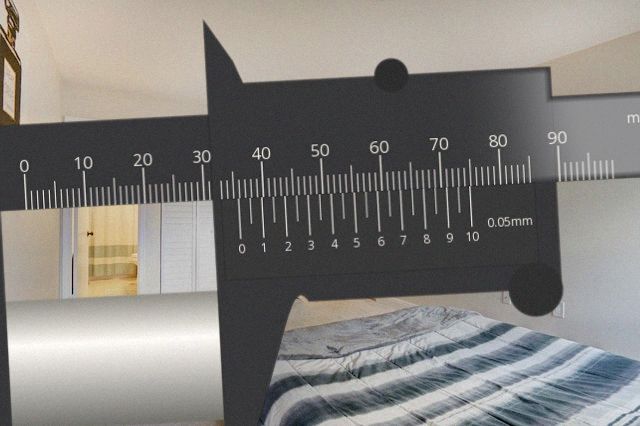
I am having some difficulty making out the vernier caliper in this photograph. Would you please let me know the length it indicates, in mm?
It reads 35.8 mm
